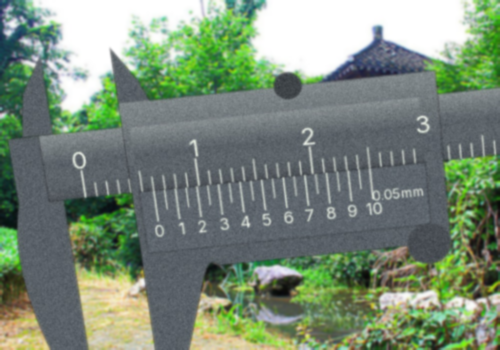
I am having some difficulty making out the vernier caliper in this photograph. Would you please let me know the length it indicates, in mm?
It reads 6.0 mm
